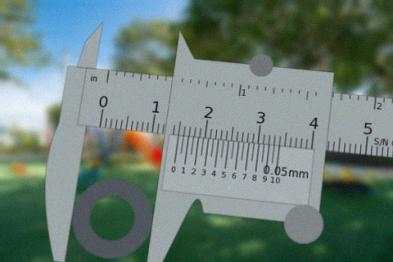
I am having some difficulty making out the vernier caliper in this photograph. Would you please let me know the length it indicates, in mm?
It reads 15.0 mm
